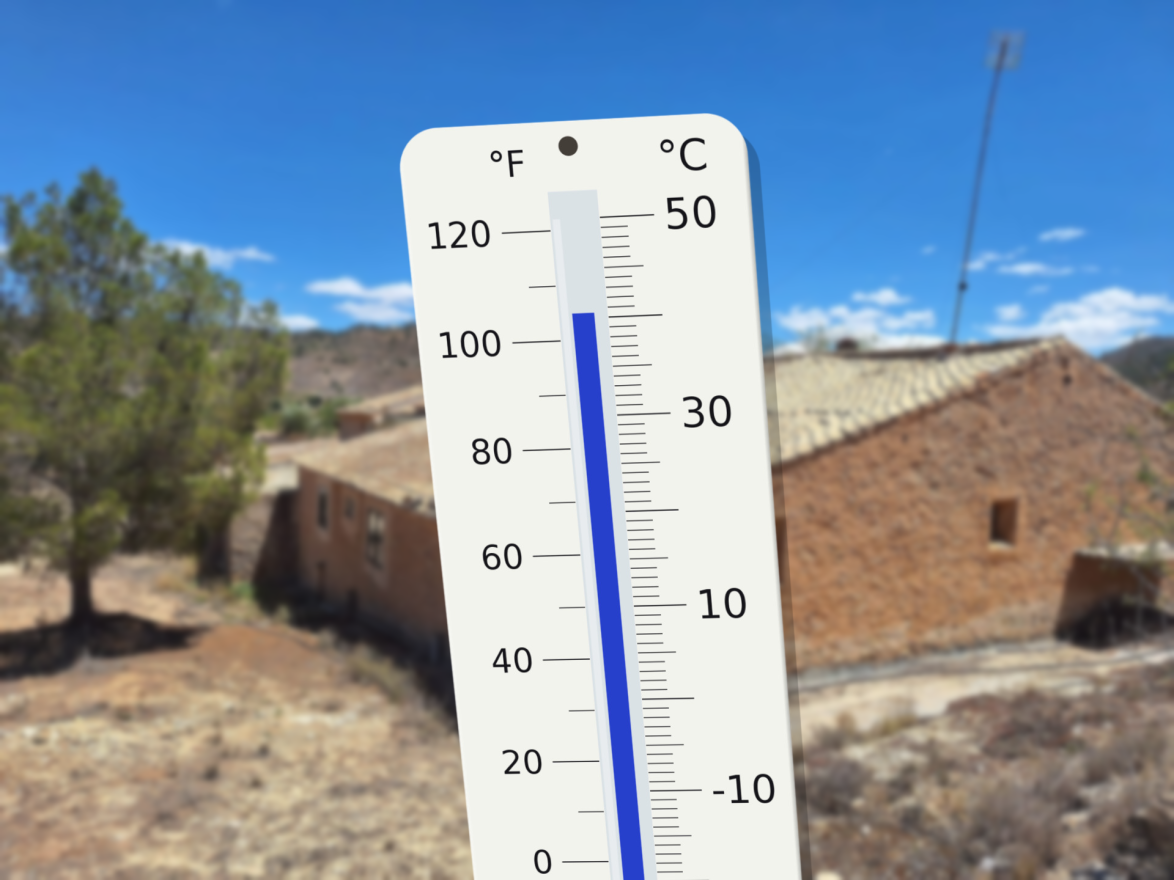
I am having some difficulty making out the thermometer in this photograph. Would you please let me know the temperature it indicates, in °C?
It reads 40.5 °C
